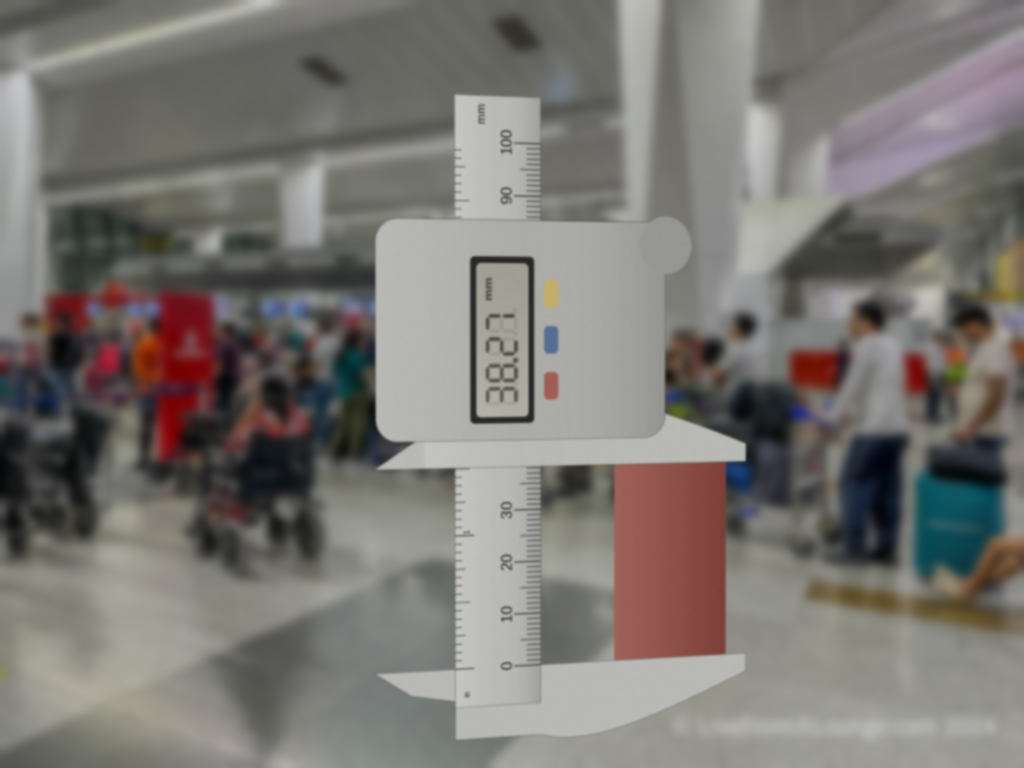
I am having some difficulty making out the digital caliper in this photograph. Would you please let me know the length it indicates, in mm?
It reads 38.27 mm
